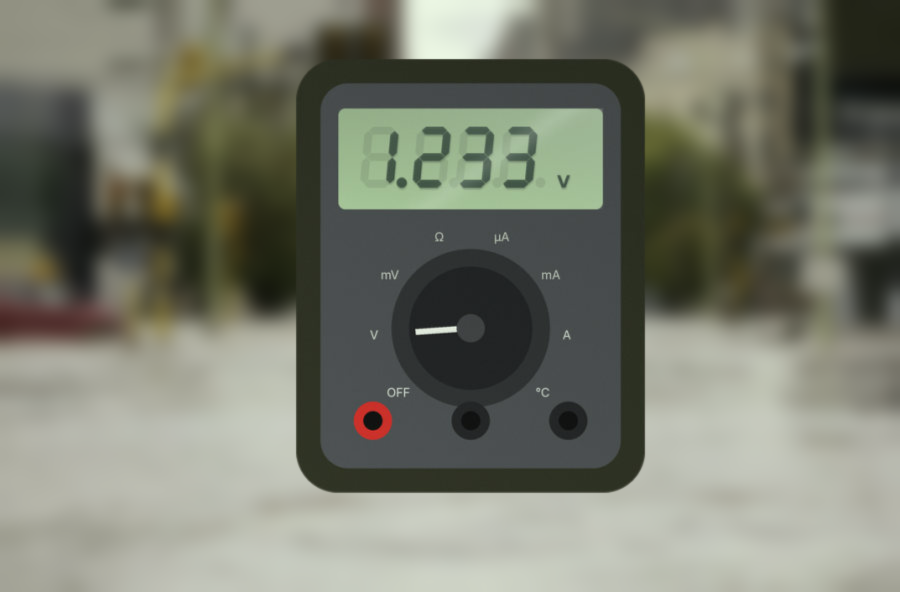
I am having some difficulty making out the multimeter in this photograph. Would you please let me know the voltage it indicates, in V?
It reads 1.233 V
